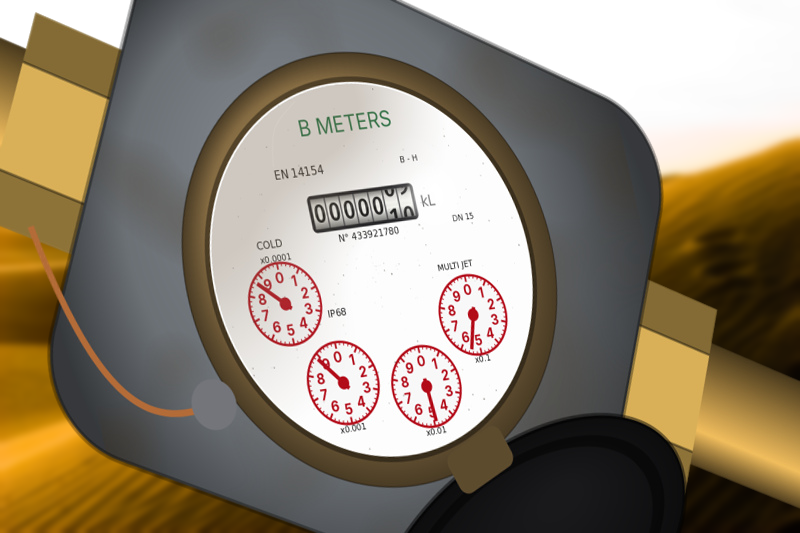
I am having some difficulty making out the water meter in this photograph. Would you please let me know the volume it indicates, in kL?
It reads 9.5488 kL
